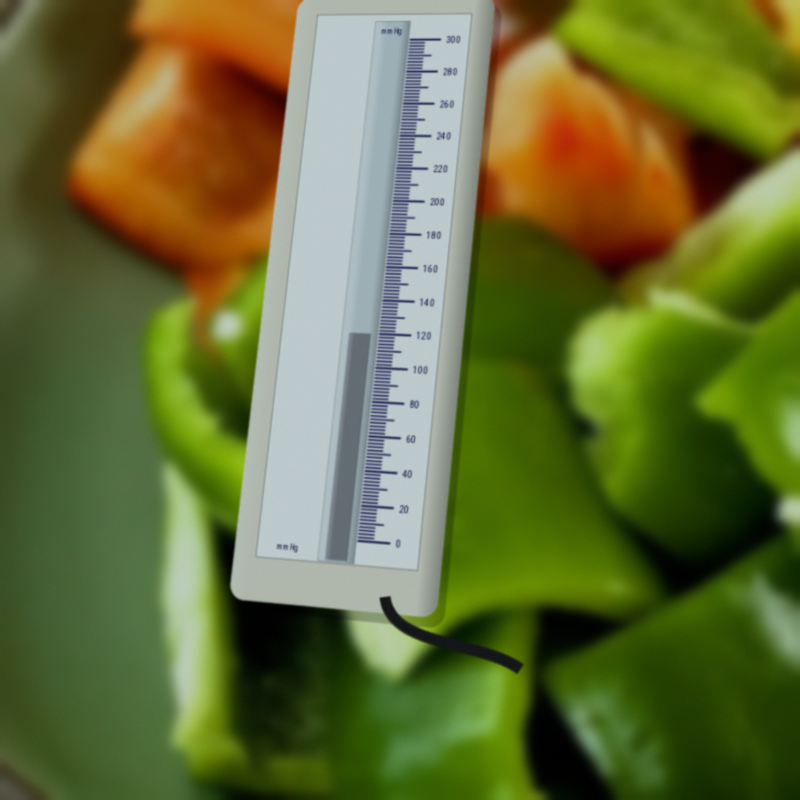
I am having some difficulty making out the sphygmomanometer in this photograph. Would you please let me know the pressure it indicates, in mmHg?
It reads 120 mmHg
